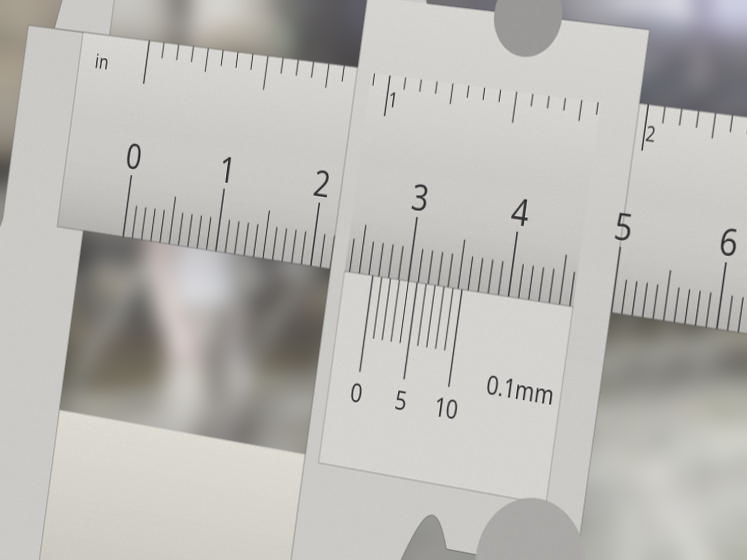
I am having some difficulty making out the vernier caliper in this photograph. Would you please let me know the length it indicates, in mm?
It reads 26.4 mm
